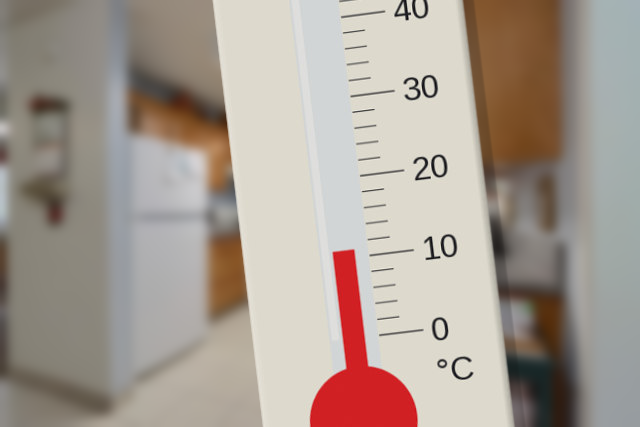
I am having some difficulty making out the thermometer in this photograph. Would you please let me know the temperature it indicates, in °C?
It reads 11 °C
